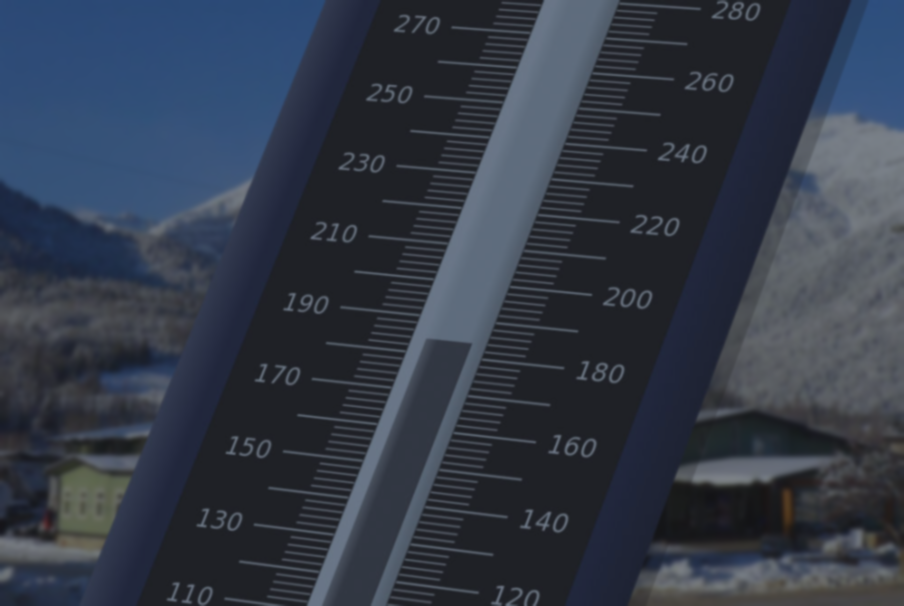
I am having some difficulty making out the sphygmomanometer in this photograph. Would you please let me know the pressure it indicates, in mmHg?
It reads 184 mmHg
